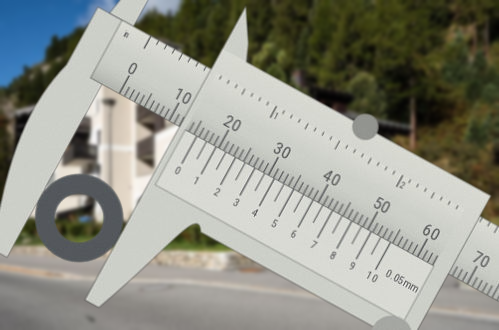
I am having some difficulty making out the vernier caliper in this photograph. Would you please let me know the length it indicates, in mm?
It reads 15.6 mm
